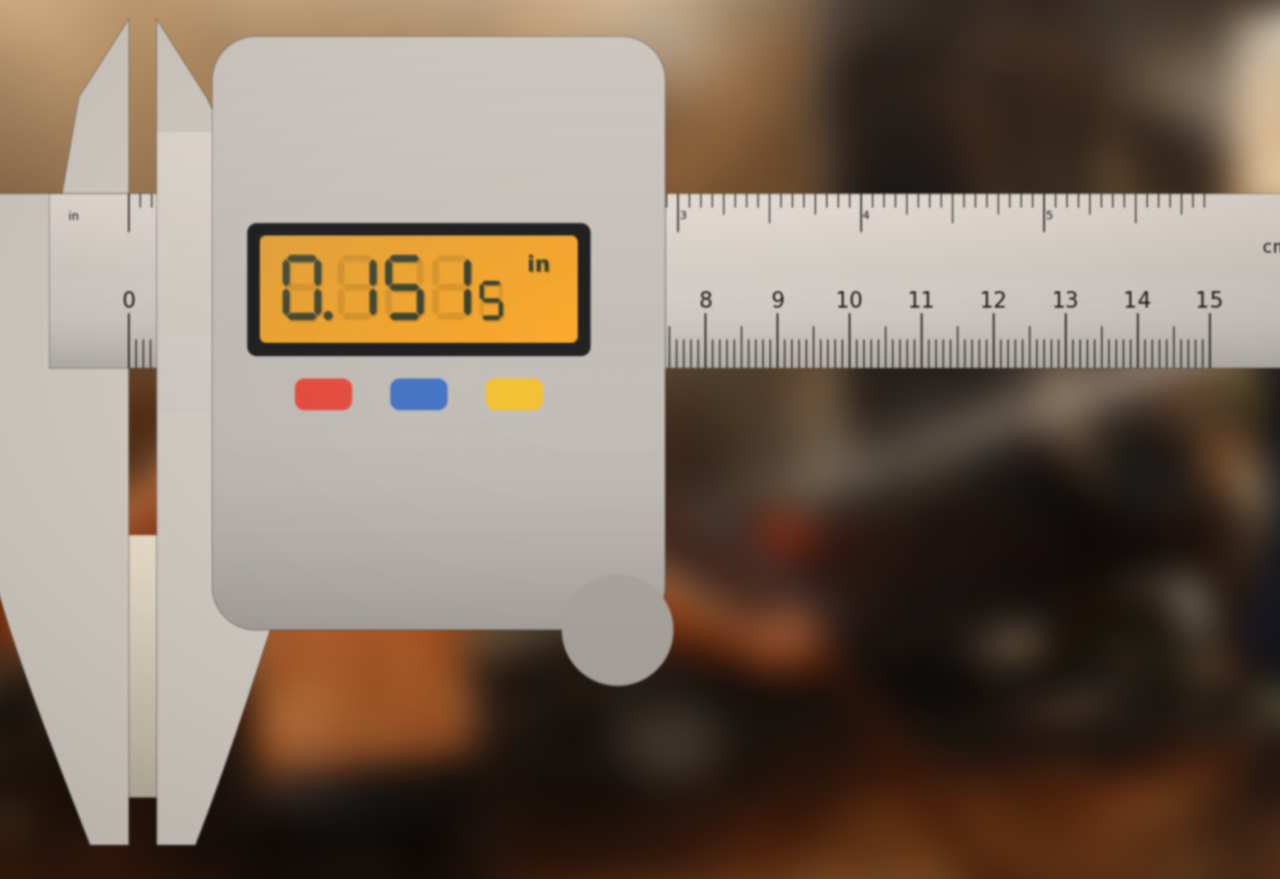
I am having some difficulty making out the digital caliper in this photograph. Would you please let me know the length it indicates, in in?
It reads 0.1515 in
